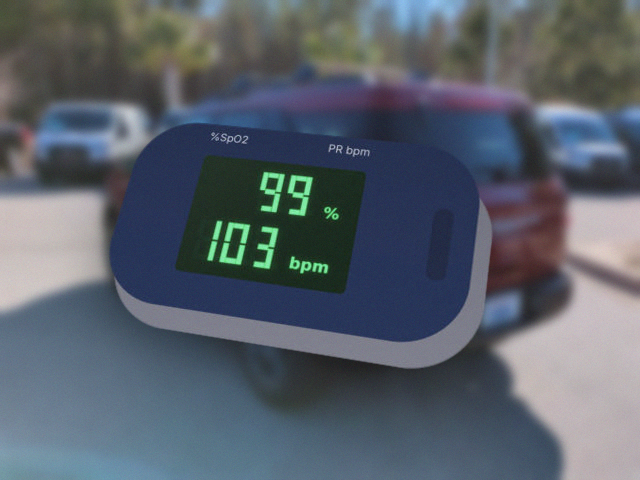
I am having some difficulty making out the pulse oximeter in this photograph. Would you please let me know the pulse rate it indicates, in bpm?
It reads 103 bpm
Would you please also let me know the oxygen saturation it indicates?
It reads 99 %
